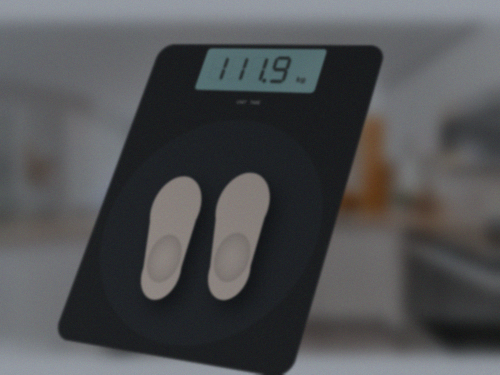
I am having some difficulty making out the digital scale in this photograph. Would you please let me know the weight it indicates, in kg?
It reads 111.9 kg
